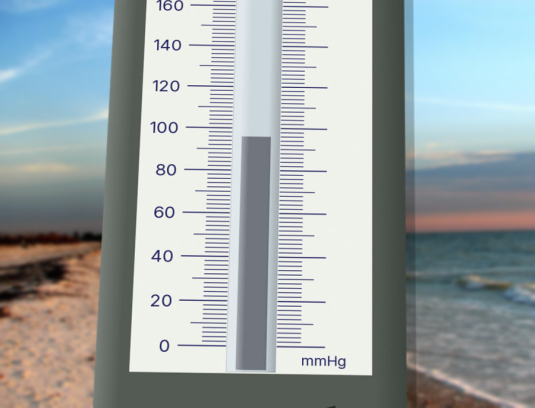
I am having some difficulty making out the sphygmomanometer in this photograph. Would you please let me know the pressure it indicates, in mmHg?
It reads 96 mmHg
